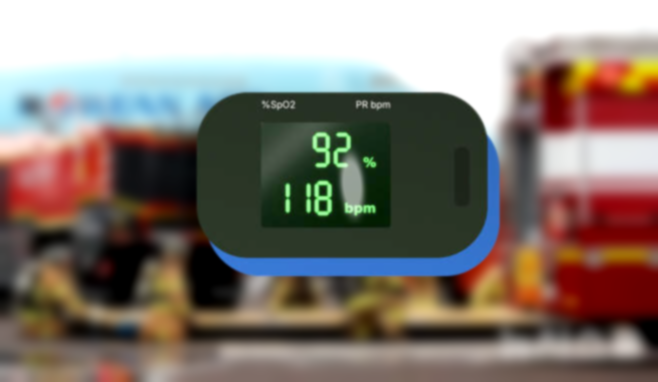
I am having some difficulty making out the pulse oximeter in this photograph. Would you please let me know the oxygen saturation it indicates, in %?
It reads 92 %
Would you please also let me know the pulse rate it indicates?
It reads 118 bpm
